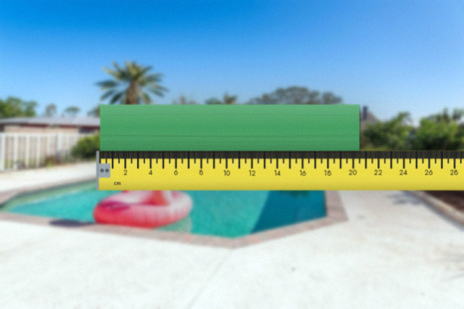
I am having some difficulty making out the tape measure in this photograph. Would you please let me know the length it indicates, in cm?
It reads 20.5 cm
